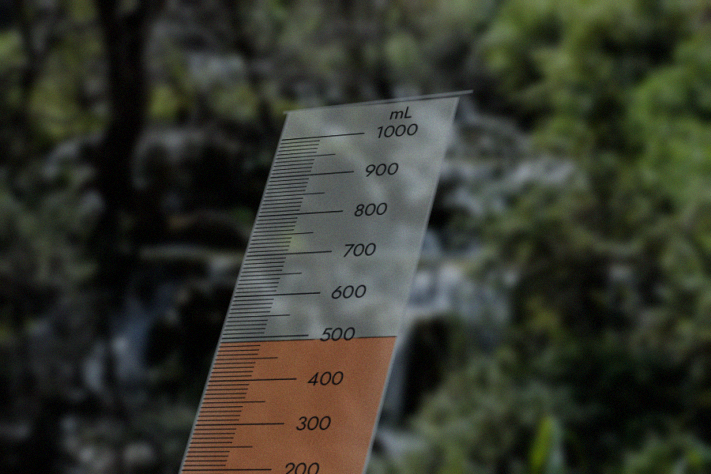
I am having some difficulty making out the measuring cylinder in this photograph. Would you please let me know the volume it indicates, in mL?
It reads 490 mL
